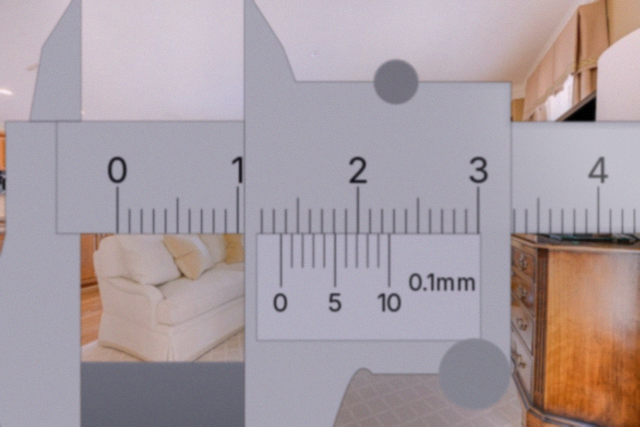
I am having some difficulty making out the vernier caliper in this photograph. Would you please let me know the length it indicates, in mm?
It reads 13.6 mm
